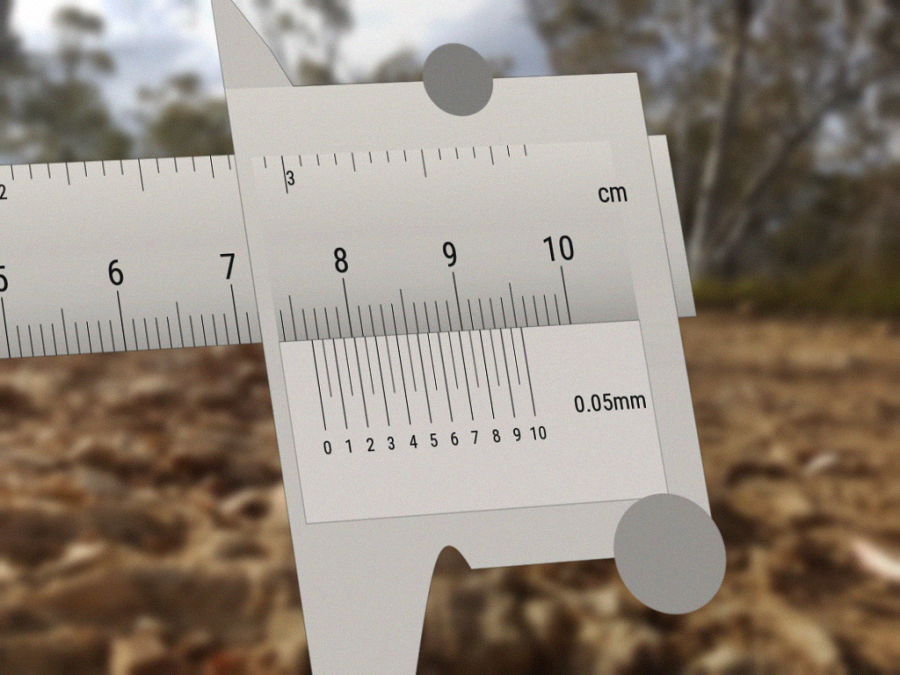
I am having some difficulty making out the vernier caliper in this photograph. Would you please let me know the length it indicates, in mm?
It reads 76.4 mm
